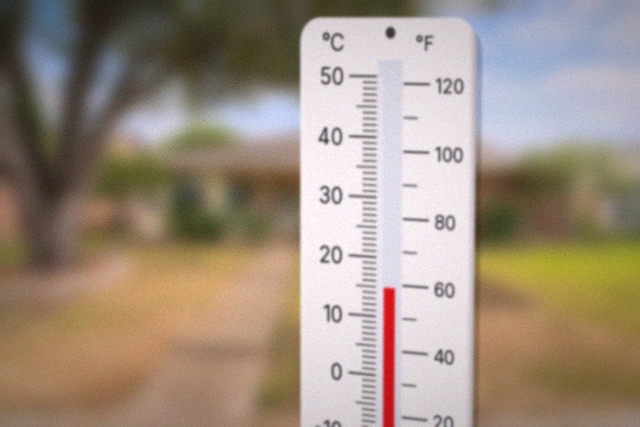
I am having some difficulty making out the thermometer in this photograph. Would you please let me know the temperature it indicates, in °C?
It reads 15 °C
